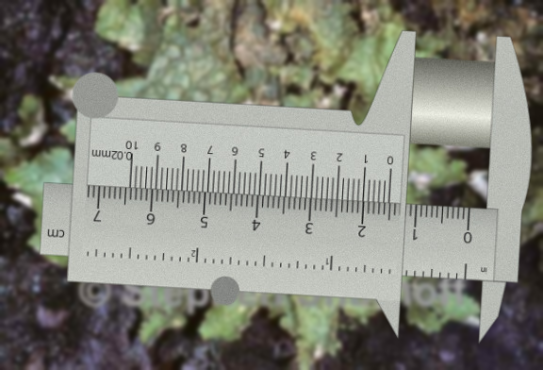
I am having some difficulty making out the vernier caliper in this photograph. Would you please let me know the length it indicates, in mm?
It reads 15.2 mm
